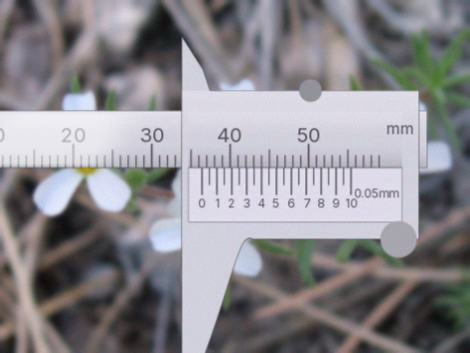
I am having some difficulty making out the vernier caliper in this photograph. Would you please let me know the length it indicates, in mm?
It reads 36.4 mm
